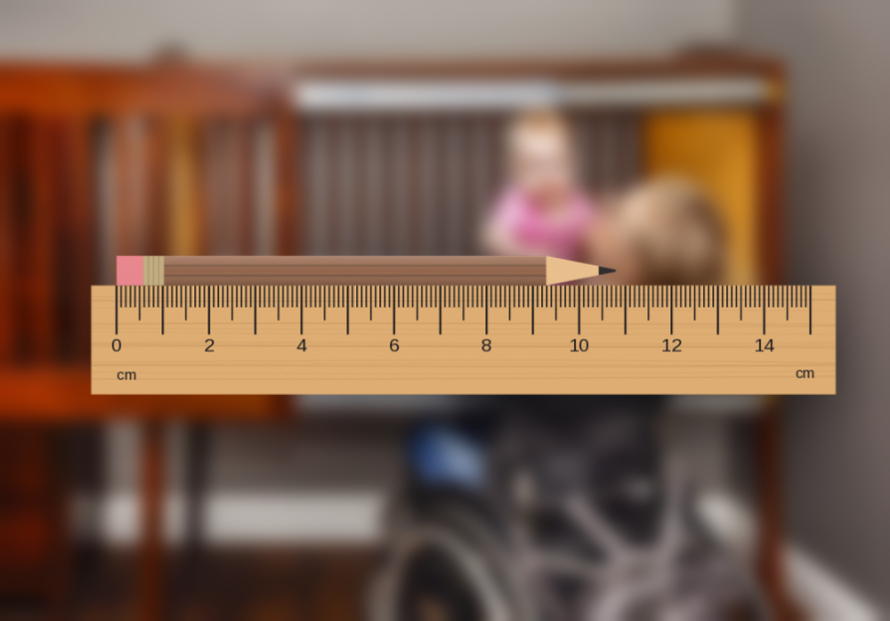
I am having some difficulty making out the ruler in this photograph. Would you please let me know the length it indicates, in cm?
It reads 10.8 cm
